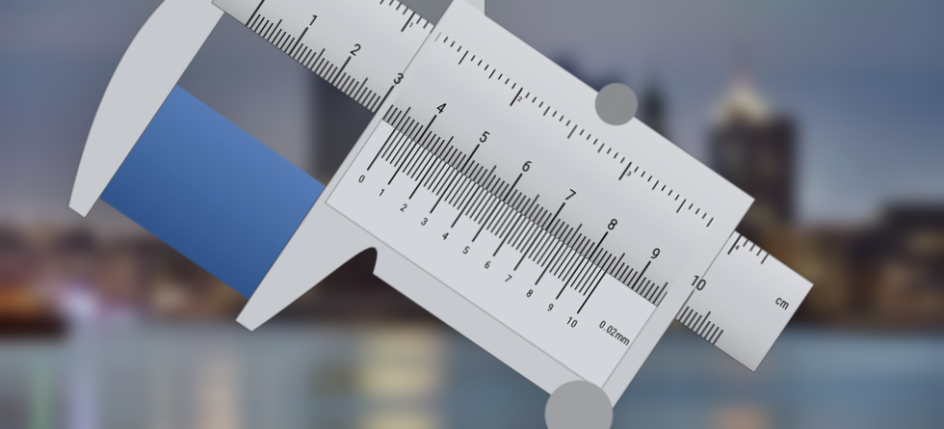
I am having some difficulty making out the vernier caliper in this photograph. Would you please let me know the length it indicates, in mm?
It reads 35.0 mm
